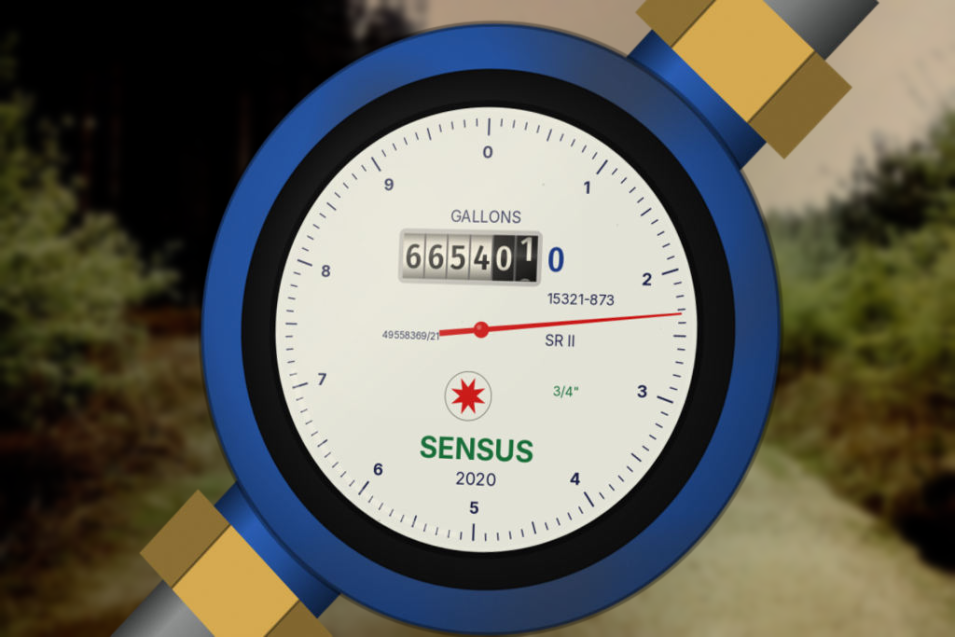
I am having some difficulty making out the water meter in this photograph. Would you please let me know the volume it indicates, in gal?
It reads 6654012.3 gal
